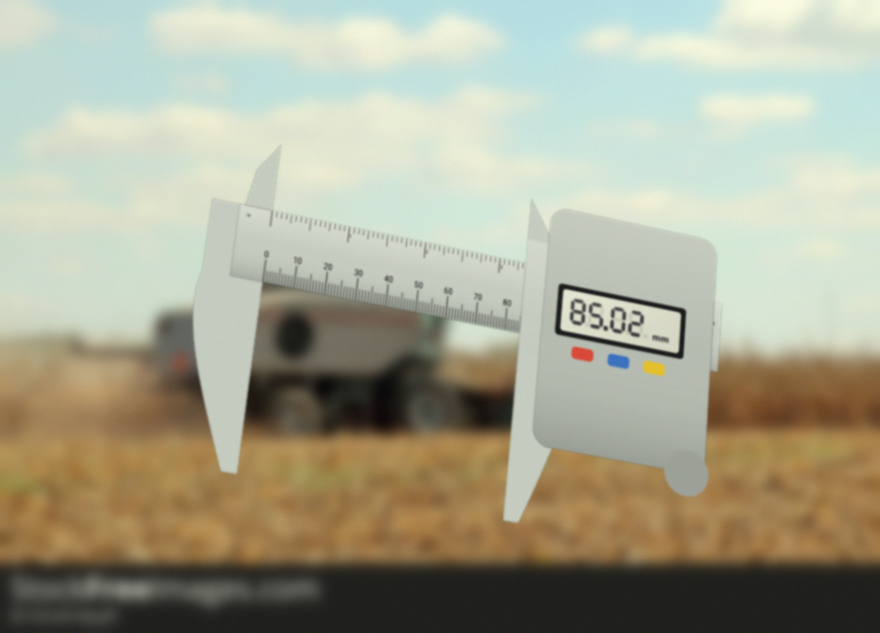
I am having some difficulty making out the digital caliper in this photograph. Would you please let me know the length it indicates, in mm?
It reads 85.02 mm
